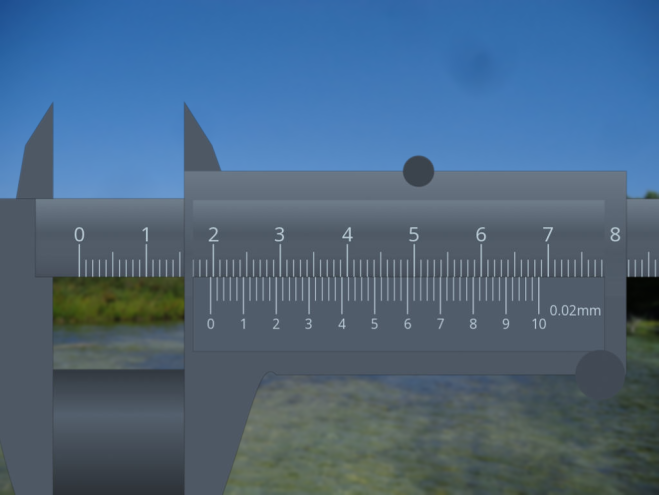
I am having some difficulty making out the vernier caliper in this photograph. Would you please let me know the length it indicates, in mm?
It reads 19.6 mm
